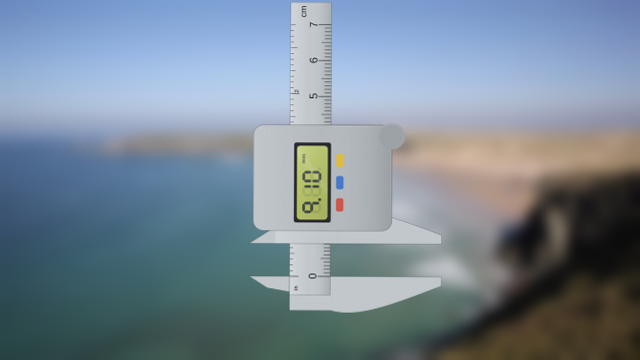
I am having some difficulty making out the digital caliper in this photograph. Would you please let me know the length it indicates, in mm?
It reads 9.10 mm
